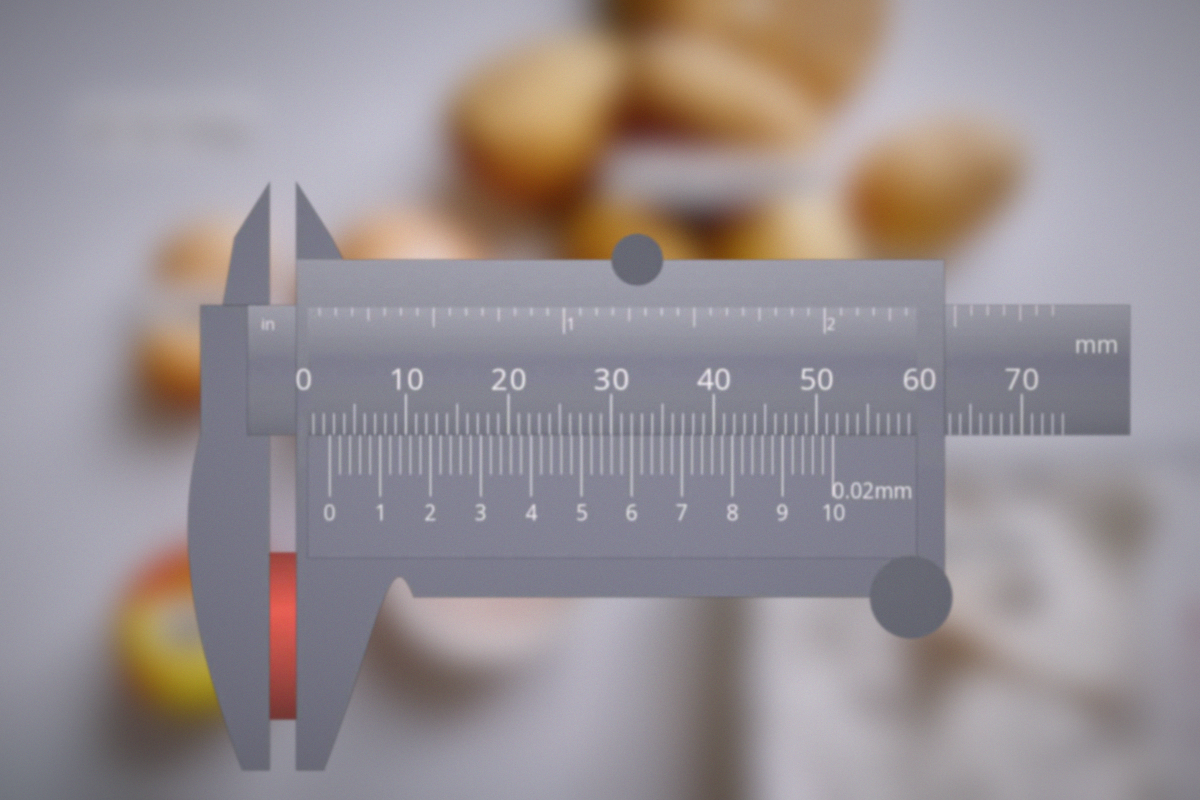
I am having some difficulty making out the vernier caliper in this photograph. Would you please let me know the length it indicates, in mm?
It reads 2.6 mm
